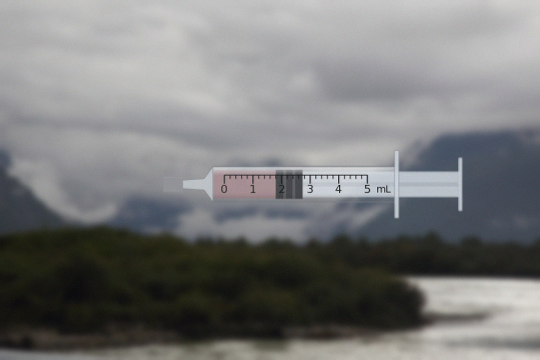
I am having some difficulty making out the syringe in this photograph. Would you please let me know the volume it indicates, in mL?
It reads 1.8 mL
